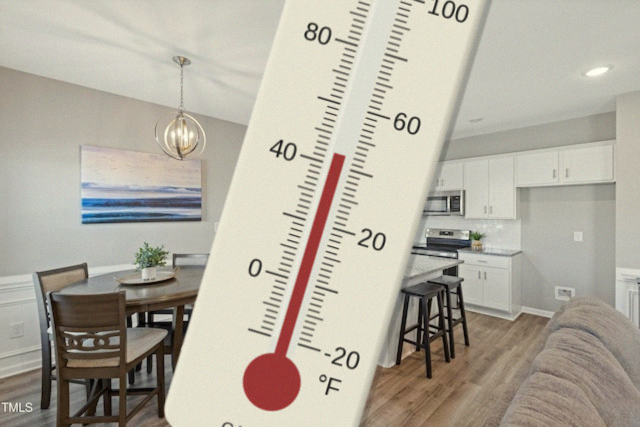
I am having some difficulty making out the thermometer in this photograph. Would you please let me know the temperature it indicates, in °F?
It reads 44 °F
